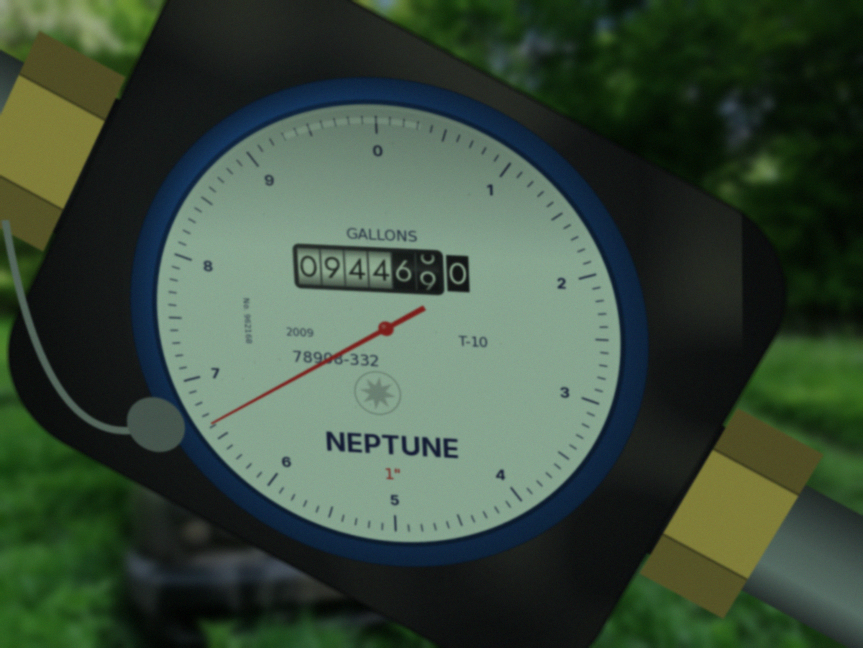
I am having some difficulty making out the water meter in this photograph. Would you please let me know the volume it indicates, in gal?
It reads 944686.6 gal
